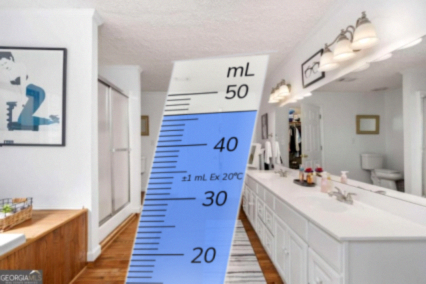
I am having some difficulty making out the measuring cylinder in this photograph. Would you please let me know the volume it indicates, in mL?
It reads 46 mL
